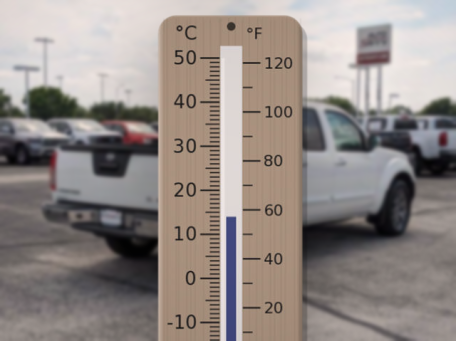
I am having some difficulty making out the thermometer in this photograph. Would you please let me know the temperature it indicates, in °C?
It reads 14 °C
